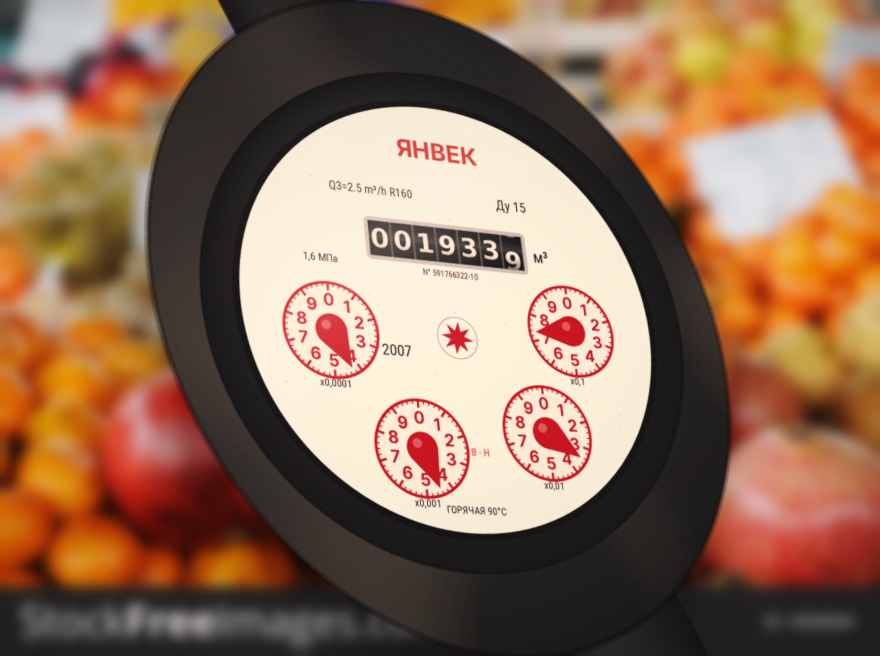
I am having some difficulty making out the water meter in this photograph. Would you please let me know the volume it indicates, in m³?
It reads 19338.7344 m³
